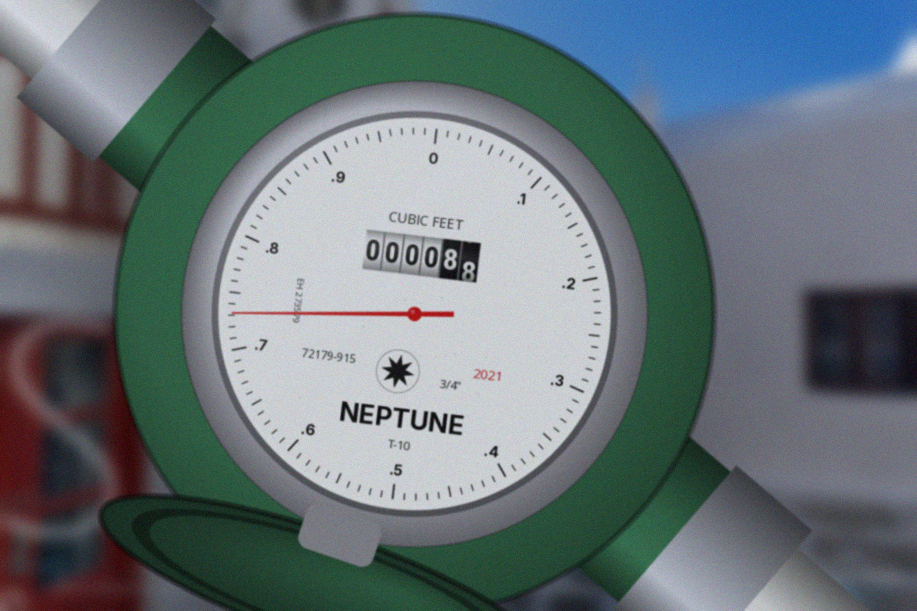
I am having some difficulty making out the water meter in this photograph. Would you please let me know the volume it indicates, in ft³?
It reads 87.73 ft³
